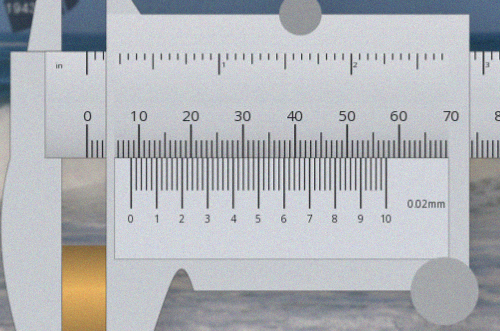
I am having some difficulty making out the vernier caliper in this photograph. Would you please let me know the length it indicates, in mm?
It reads 8.5 mm
